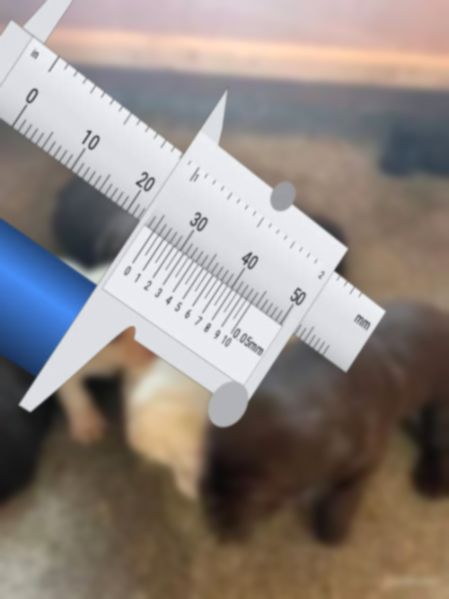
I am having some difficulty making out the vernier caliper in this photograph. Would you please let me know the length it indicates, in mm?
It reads 25.0 mm
